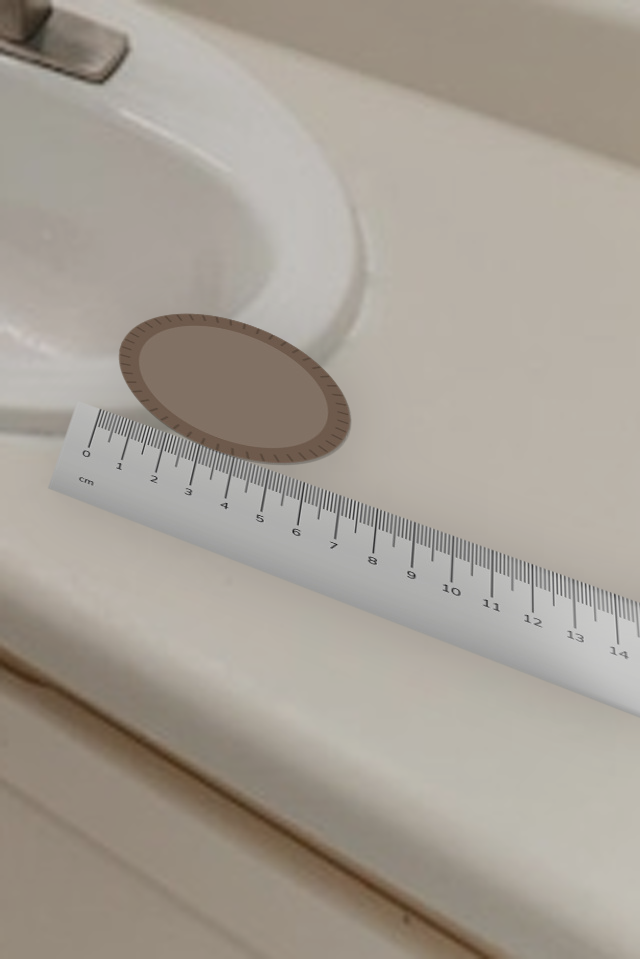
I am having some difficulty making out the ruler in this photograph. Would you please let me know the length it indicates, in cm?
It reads 7 cm
